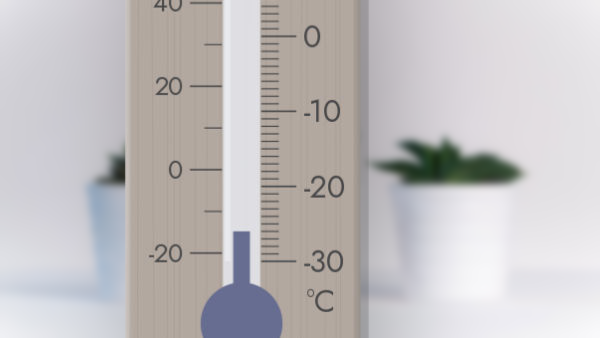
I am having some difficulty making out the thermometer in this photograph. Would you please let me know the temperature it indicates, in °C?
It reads -26 °C
